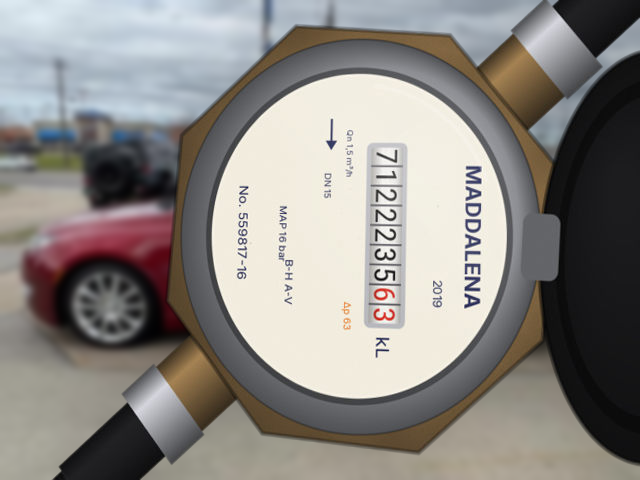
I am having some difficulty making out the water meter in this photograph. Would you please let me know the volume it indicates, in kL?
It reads 7122235.63 kL
